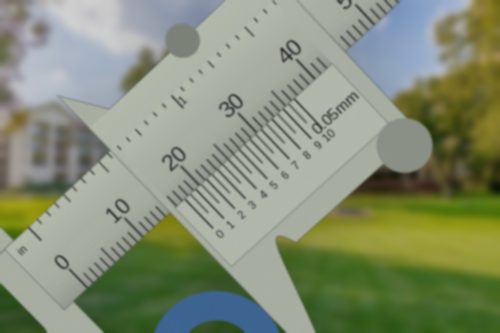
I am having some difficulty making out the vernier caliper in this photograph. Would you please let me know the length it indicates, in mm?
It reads 17.4 mm
